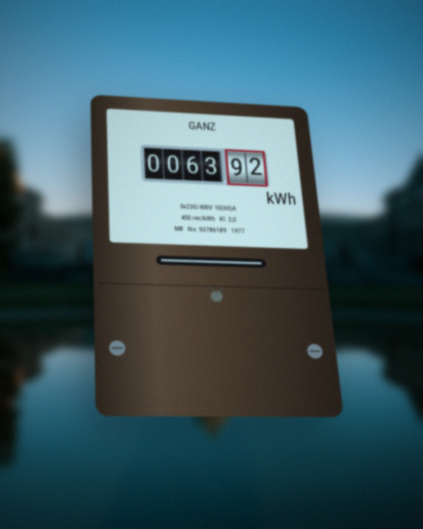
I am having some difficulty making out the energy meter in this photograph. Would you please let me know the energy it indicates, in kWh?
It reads 63.92 kWh
